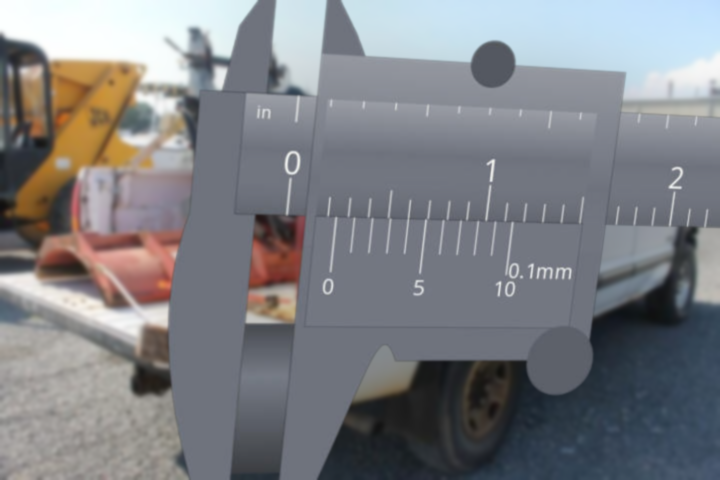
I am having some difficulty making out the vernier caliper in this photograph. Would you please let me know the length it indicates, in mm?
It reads 2.4 mm
